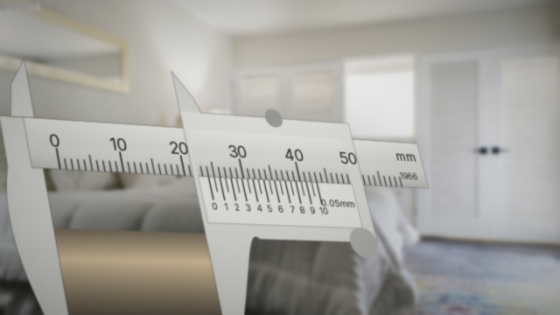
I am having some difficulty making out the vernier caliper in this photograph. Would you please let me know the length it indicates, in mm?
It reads 24.0 mm
